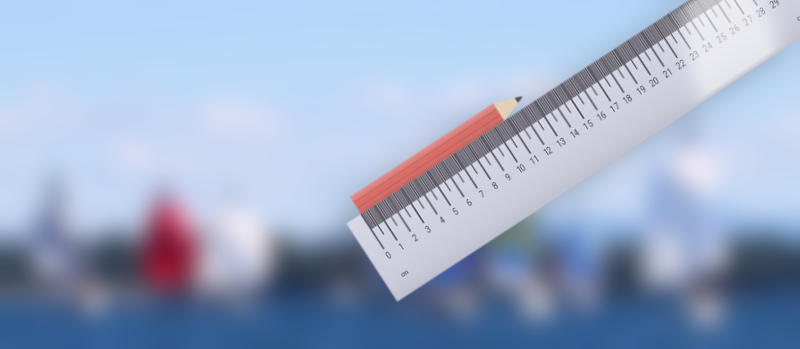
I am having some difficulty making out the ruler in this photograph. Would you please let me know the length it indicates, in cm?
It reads 12.5 cm
